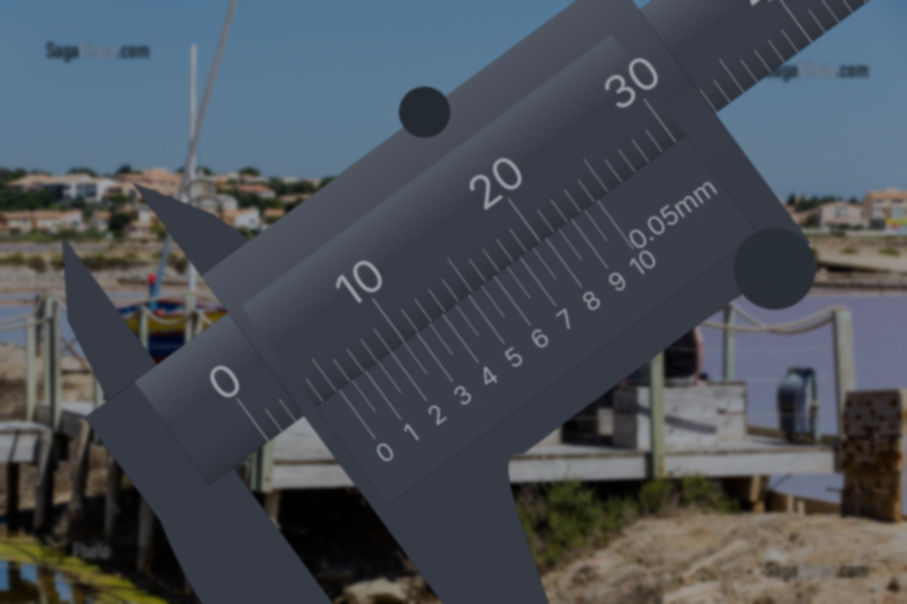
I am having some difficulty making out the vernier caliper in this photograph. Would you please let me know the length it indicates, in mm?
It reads 5.2 mm
